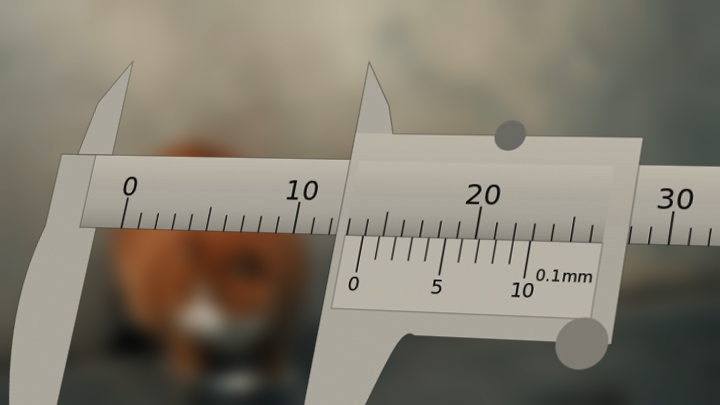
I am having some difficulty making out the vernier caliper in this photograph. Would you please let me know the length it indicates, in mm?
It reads 13.9 mm
